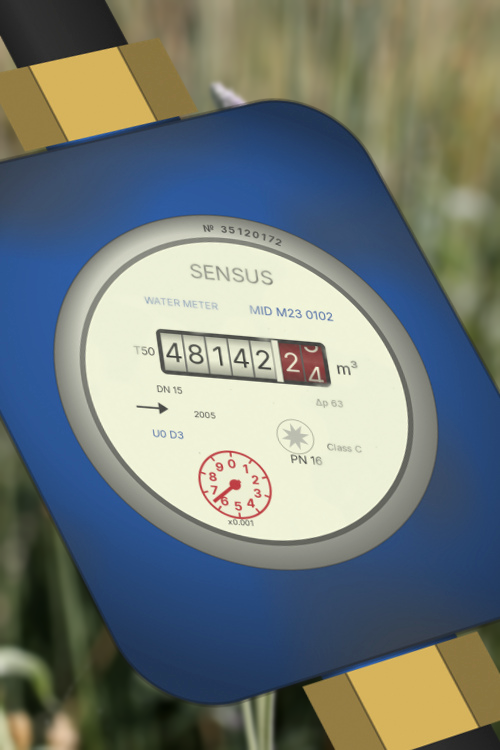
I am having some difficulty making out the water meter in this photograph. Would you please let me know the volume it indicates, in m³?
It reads 48142.236 m³
